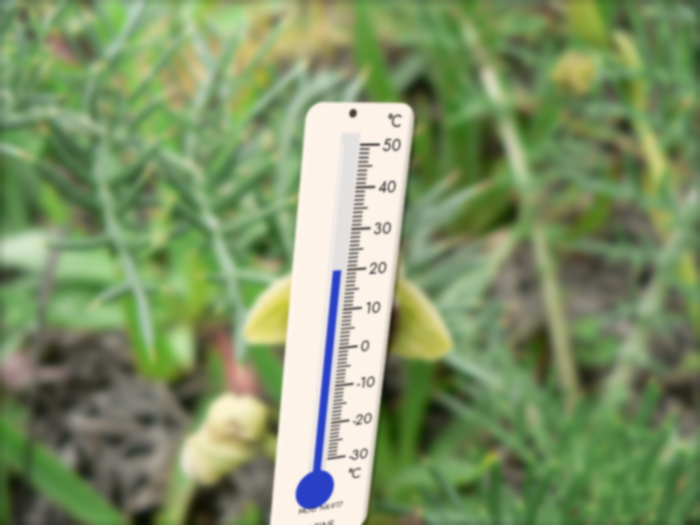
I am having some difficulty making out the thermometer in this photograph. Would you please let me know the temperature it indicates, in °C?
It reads 20 °C
